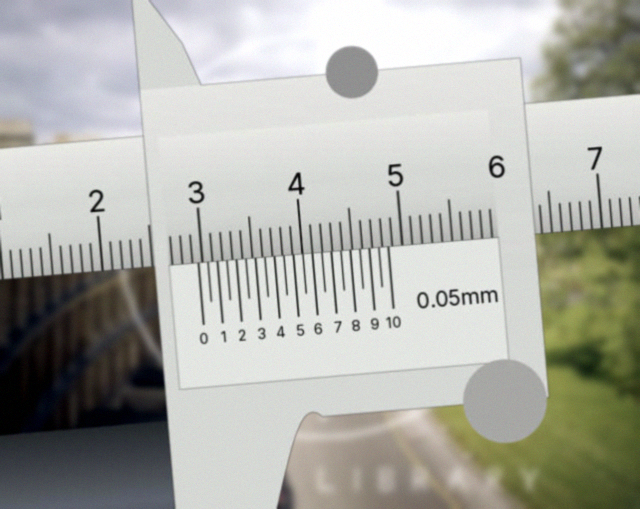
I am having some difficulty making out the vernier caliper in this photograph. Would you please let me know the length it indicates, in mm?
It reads 29.6 mm
